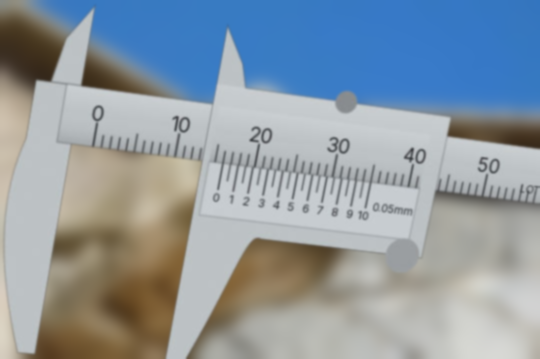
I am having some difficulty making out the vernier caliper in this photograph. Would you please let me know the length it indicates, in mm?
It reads 16.0 mm
